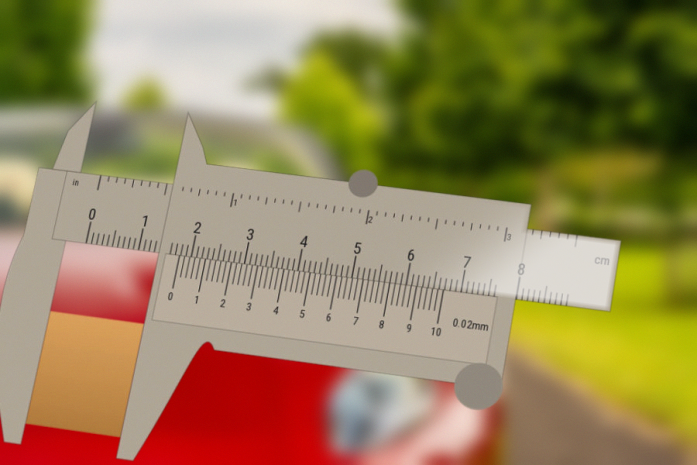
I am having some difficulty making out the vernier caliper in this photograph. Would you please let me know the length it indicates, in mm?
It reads 17.8 mm
